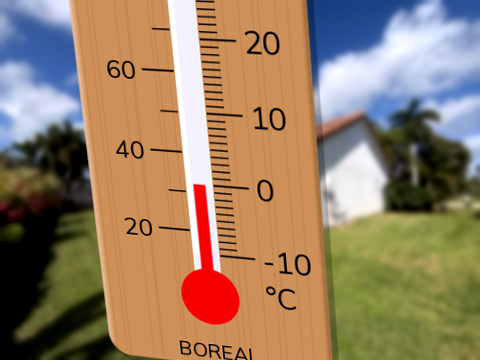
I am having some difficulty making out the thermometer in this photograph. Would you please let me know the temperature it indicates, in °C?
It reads 0 °C
